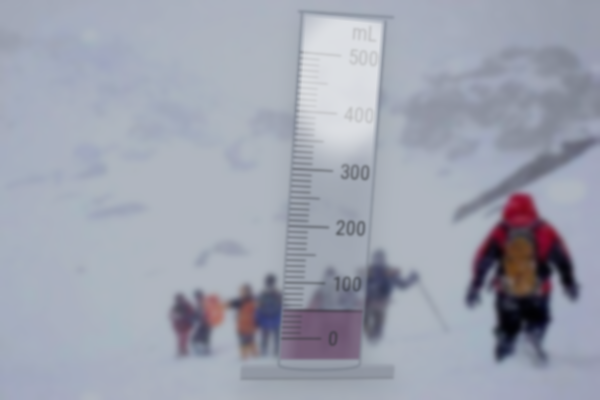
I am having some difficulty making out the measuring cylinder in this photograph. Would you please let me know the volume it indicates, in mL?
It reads 50 mL
